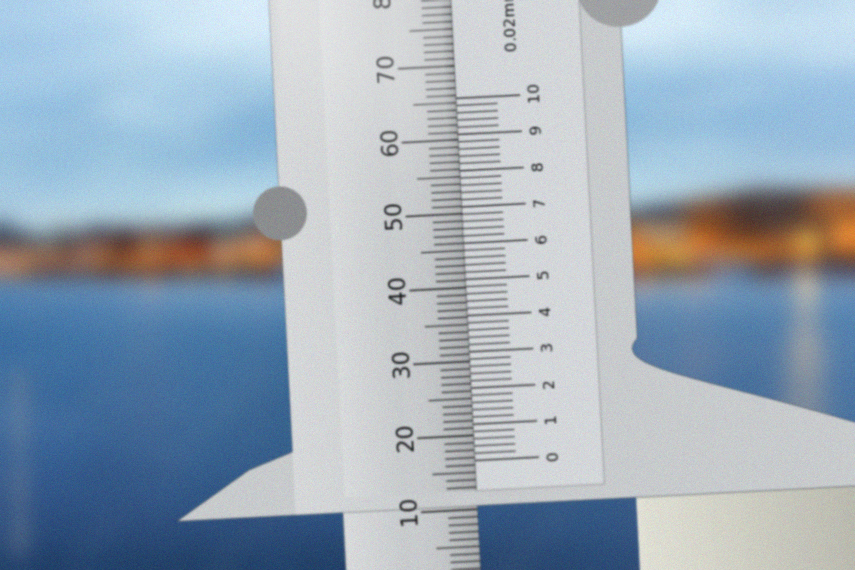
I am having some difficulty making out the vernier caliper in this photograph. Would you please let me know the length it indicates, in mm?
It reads 16.6 mm
